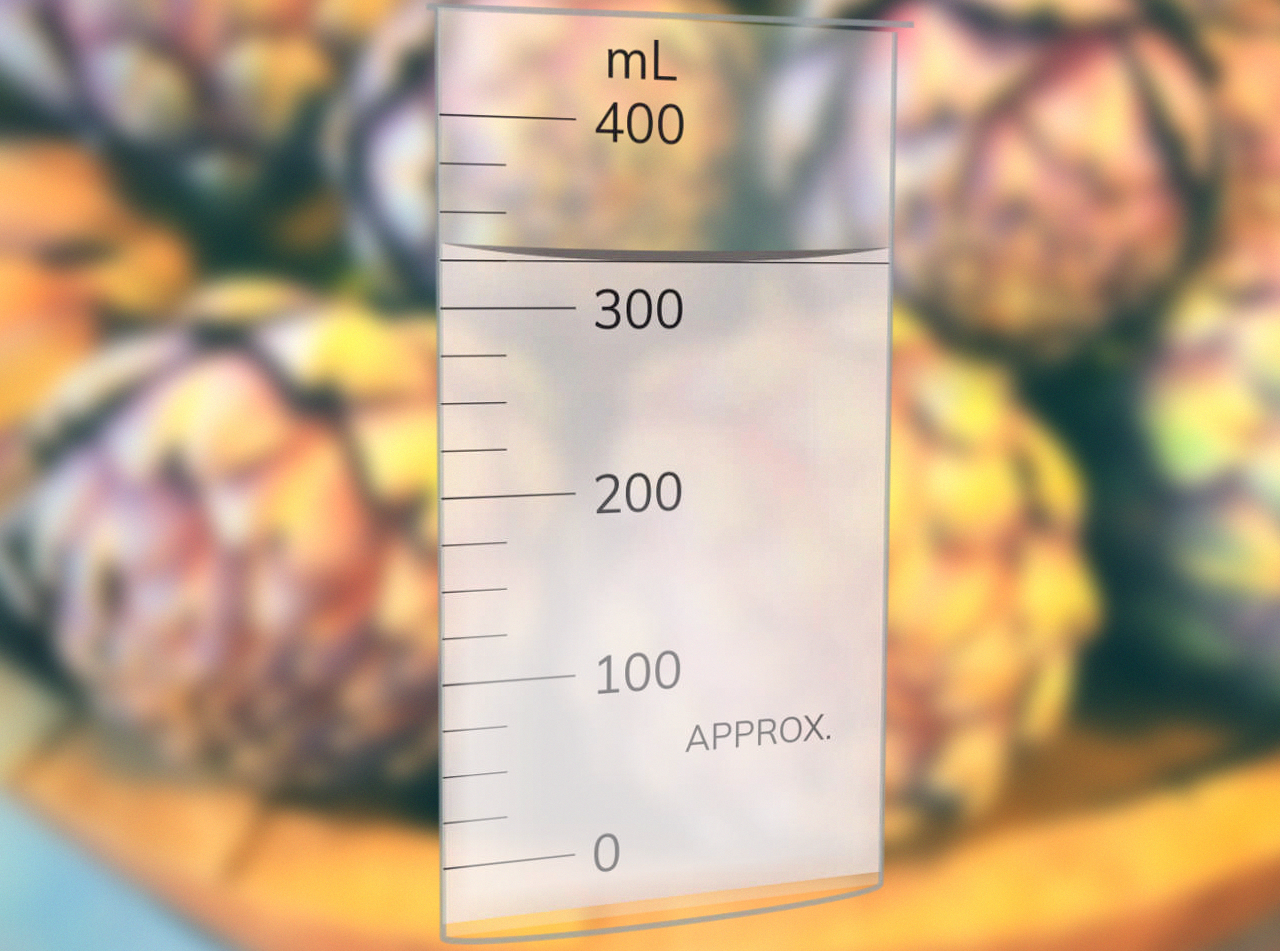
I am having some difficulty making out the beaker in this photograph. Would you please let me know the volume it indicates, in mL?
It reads 325 mL
